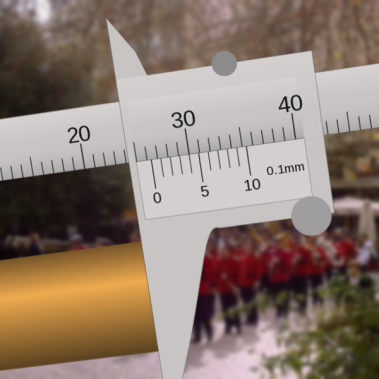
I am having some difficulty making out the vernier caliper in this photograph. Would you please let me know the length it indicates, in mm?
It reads 26.4 mm
